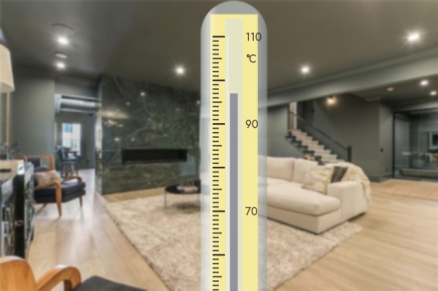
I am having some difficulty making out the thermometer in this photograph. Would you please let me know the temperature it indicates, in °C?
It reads 97 °C
